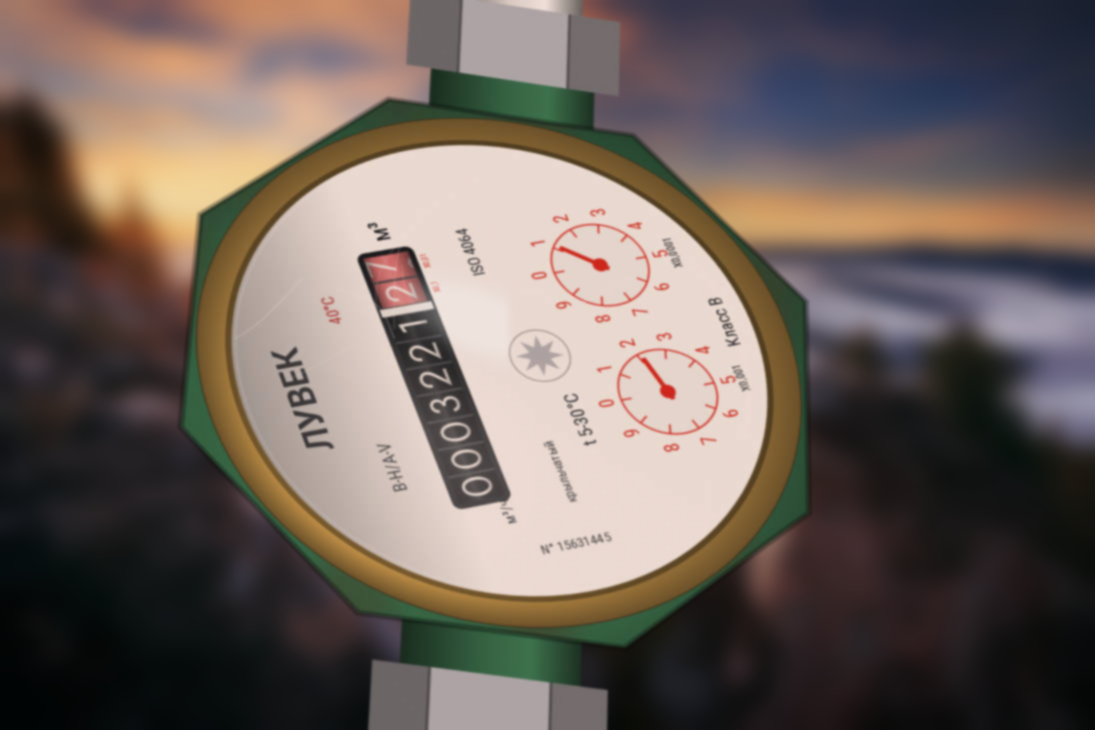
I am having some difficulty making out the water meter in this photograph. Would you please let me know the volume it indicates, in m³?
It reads 3221.2721 m³
